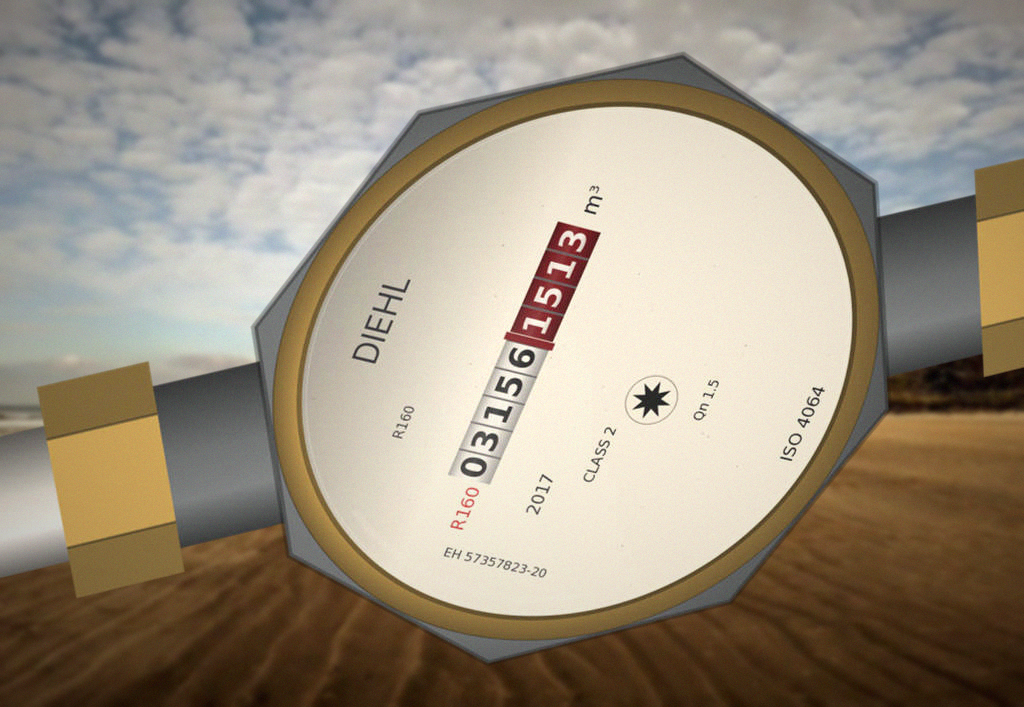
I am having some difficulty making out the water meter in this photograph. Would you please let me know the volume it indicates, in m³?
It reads 3156.1513 m³
